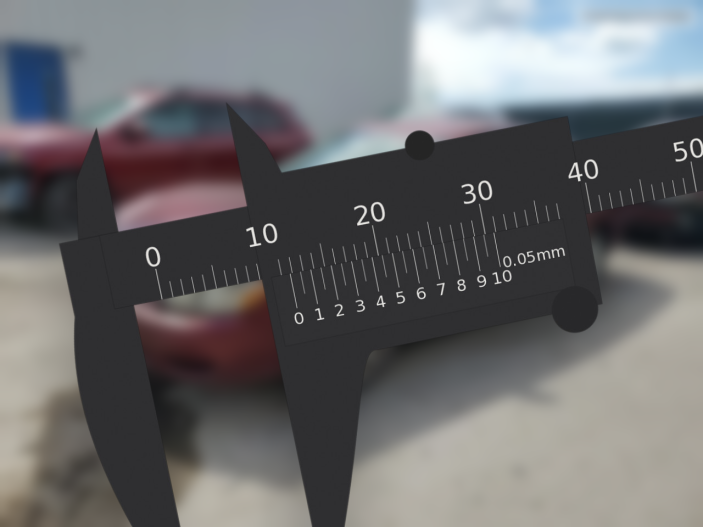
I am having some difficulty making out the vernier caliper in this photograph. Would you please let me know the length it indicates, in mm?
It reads 11.8 mm
